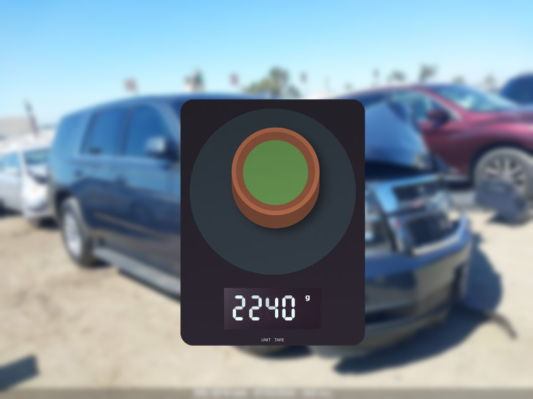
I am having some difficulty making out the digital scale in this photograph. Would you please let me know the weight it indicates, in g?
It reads 2240 g
